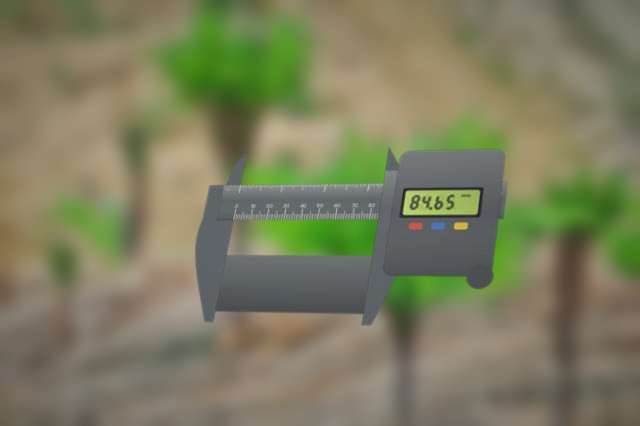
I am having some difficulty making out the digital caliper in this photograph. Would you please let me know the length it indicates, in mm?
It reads 84.65 mm
